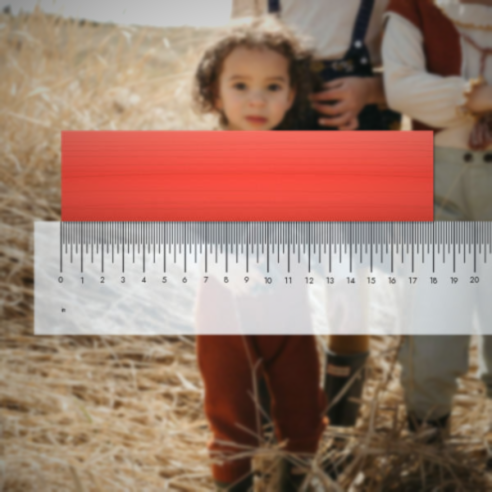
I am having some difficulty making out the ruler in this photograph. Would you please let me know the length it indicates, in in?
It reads 18 in
